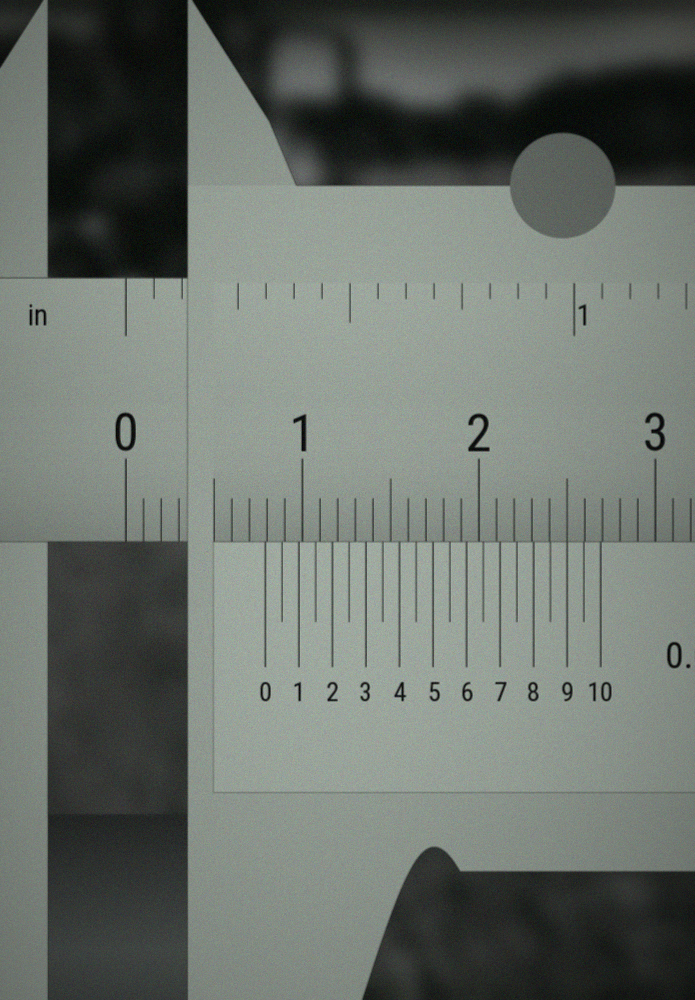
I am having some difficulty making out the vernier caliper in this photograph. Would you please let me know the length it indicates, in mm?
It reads 7.9 mm
